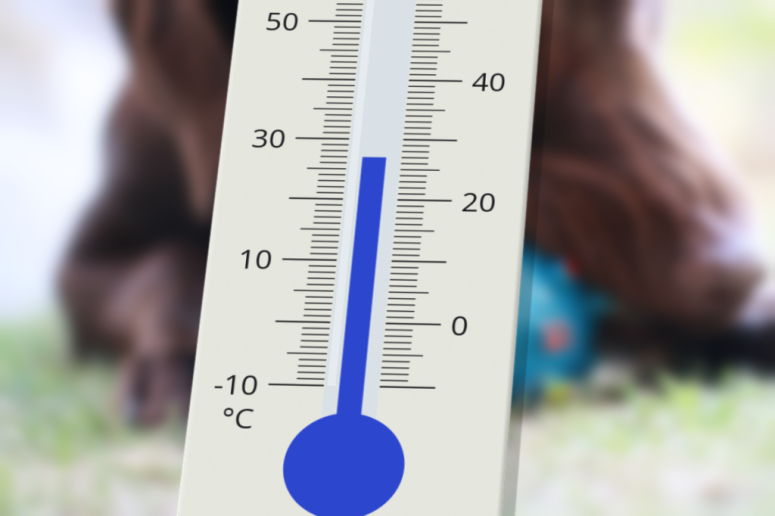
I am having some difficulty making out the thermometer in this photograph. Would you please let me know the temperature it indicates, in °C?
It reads 27 °C
